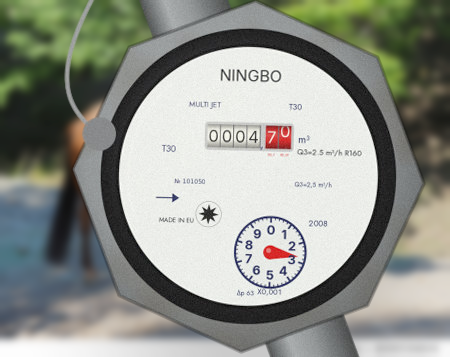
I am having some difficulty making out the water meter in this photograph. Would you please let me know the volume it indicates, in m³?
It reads 4.702 m³
